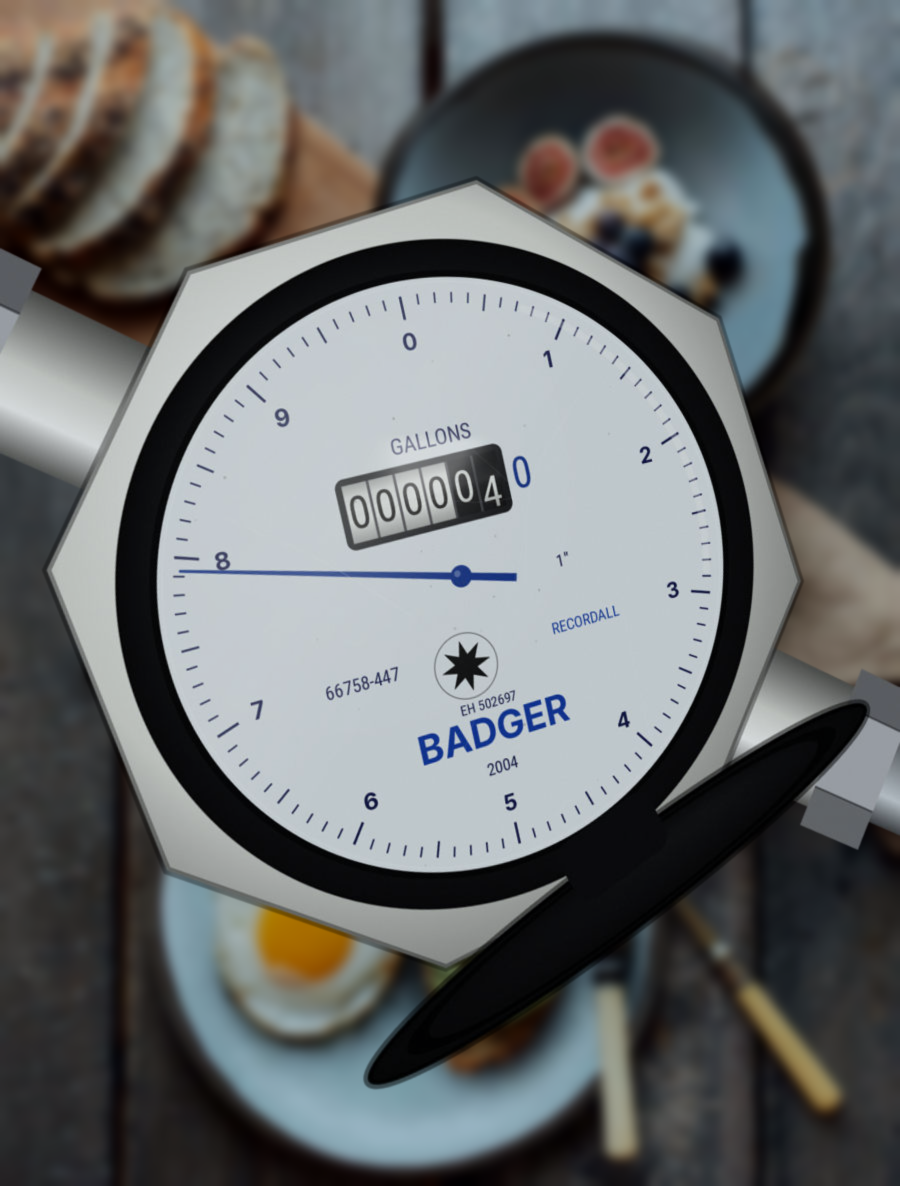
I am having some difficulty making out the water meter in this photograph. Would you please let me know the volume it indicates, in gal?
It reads 37.9 gal
